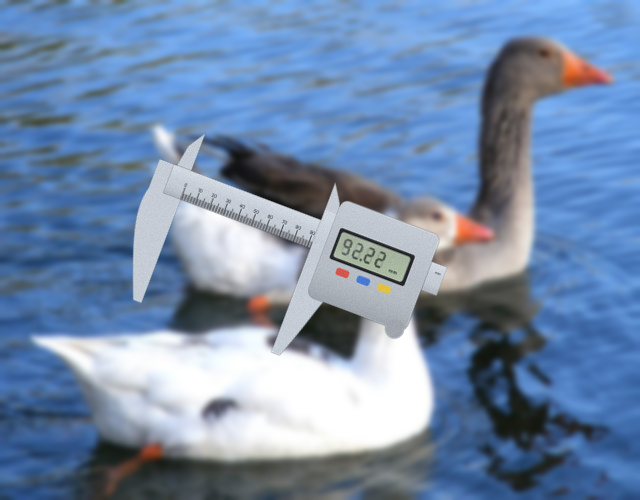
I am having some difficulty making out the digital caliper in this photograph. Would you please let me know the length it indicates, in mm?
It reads 92.22 mm
